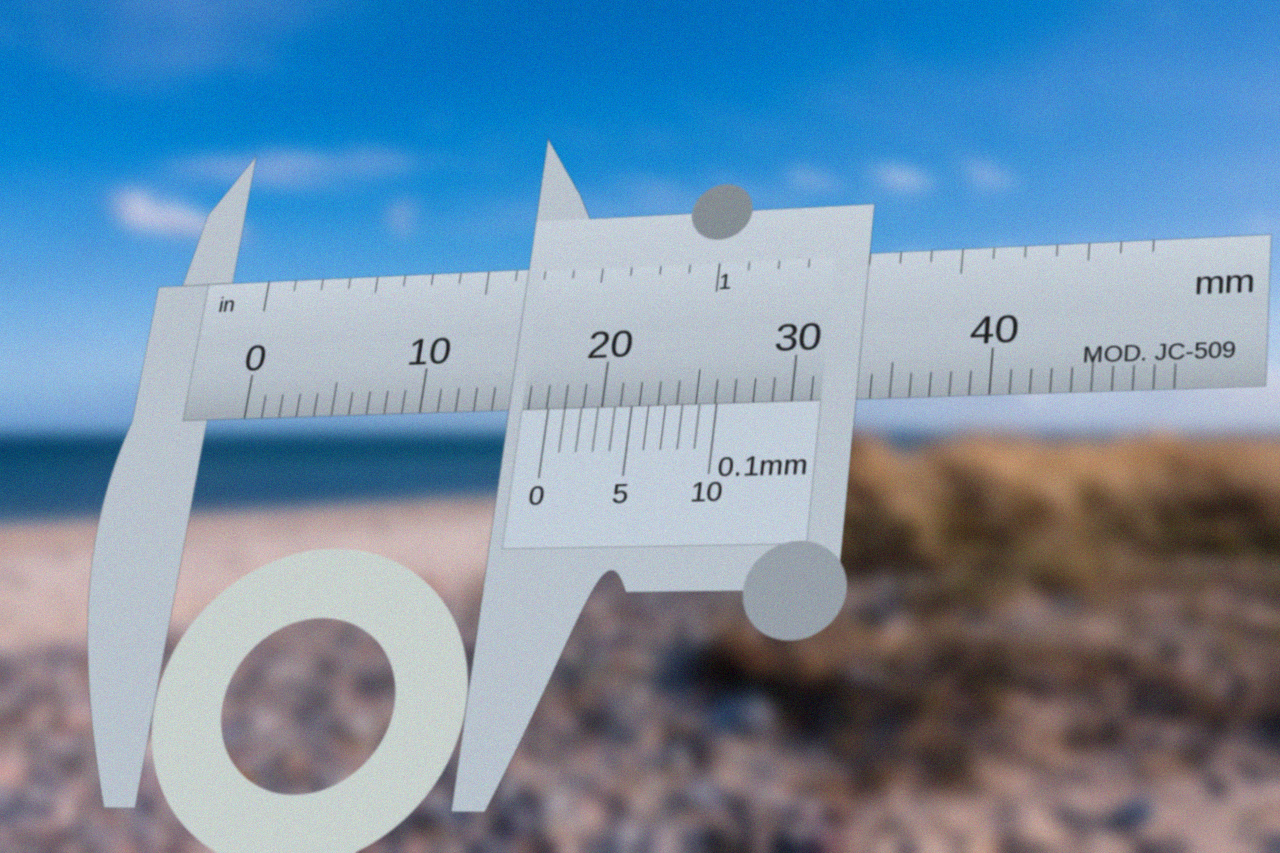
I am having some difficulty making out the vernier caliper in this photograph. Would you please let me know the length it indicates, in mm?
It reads 17.1 mm
